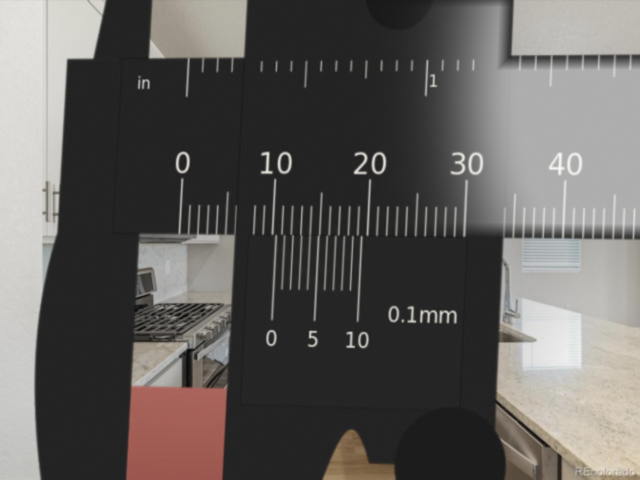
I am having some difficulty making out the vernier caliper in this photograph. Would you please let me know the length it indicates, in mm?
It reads 10.4 mm
